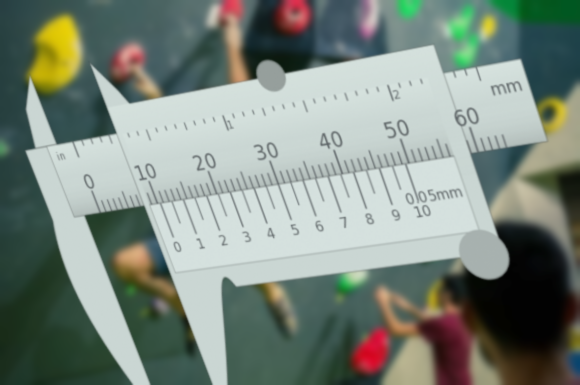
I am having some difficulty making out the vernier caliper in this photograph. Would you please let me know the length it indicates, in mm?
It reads 10.5 mm
